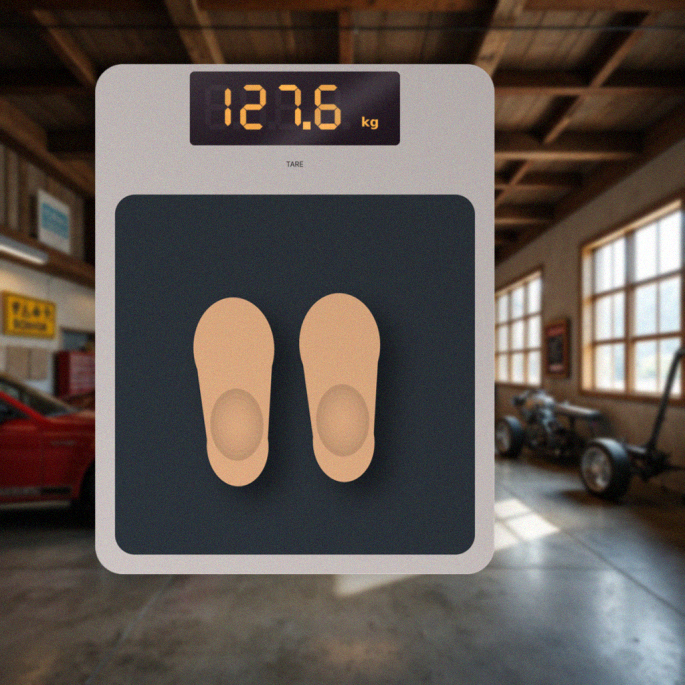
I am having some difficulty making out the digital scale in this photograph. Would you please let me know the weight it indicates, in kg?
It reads 127.6 kg
